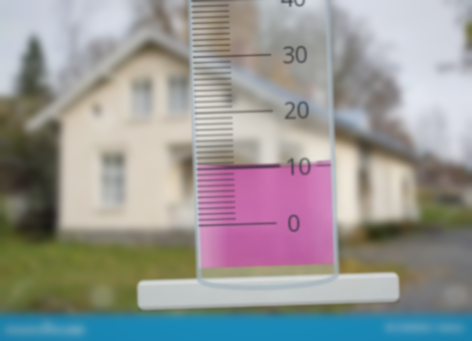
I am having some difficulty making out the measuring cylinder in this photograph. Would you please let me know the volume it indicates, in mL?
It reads 10 mL
